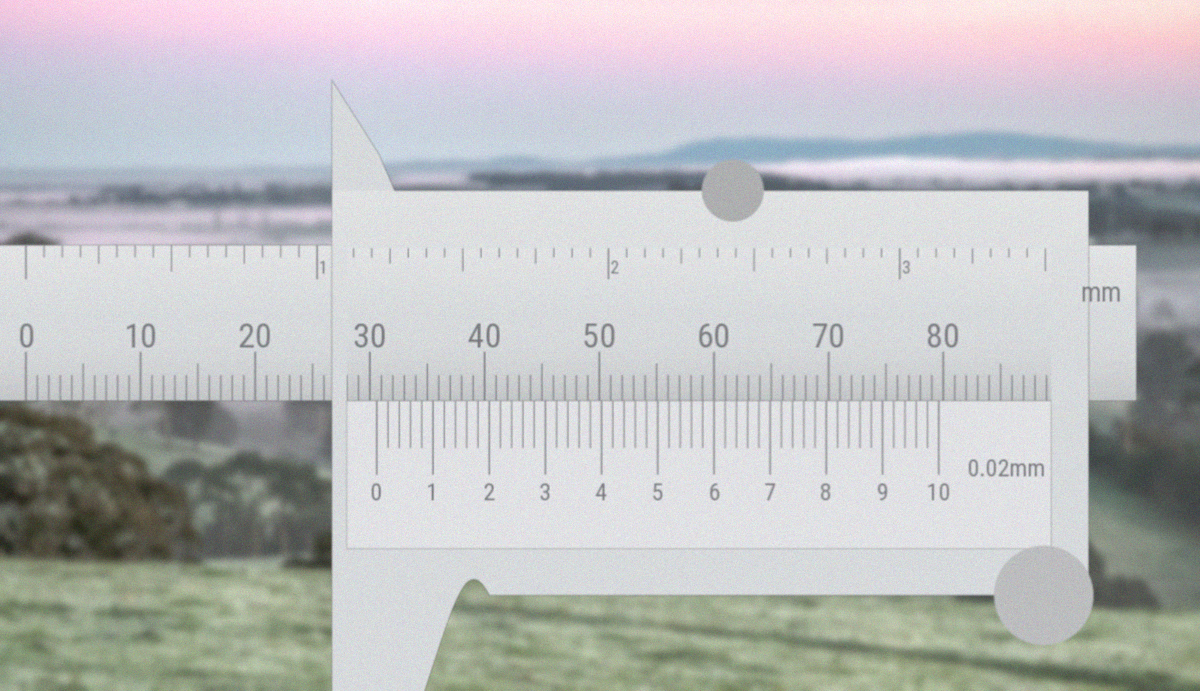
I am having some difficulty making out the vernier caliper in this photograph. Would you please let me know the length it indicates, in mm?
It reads 30.6 mm
